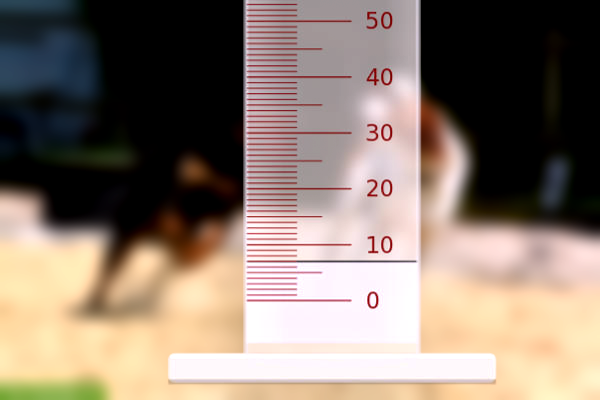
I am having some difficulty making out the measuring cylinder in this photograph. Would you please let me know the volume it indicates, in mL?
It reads 7 mL
